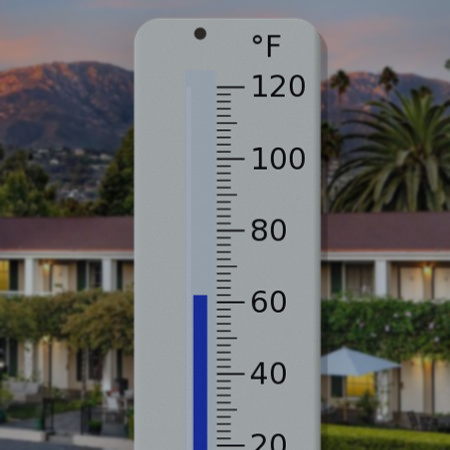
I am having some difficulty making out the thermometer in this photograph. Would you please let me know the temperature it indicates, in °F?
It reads 62 °F
